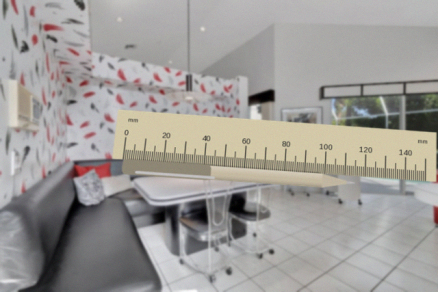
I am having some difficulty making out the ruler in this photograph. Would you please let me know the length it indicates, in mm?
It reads 115 mm
